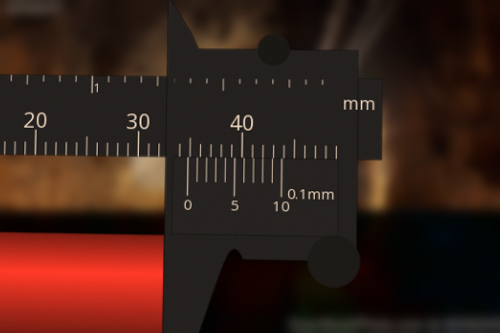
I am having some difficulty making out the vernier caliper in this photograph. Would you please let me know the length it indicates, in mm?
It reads 34.8 mm
